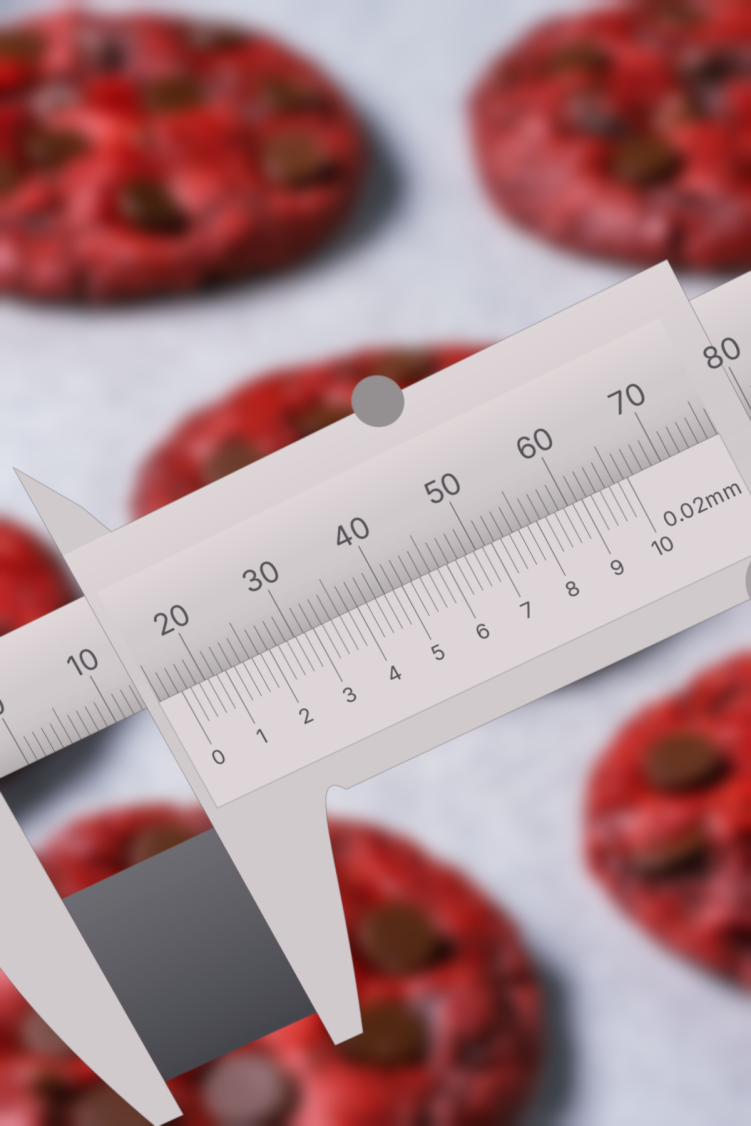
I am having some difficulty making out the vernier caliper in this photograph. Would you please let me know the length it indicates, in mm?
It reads 17.4 mm
